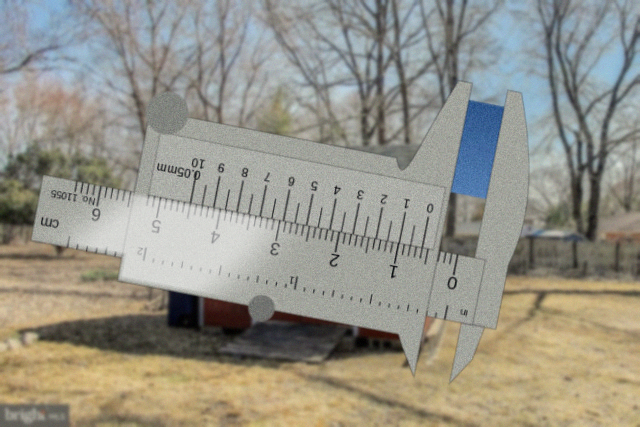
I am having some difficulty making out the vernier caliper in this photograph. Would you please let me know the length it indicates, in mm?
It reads 6.0 mm
